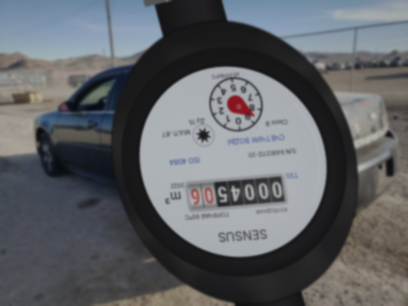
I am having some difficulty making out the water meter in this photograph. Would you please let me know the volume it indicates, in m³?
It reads 45.068 m³
